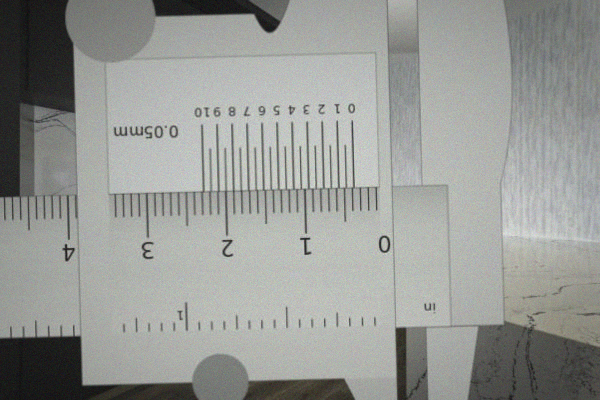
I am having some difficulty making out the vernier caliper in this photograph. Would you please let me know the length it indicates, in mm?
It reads 3.8 mm
